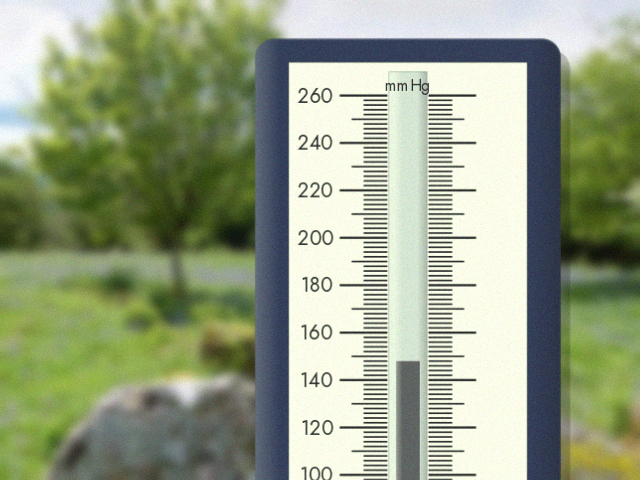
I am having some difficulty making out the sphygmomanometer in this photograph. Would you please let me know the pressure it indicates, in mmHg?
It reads 148 mmHg
